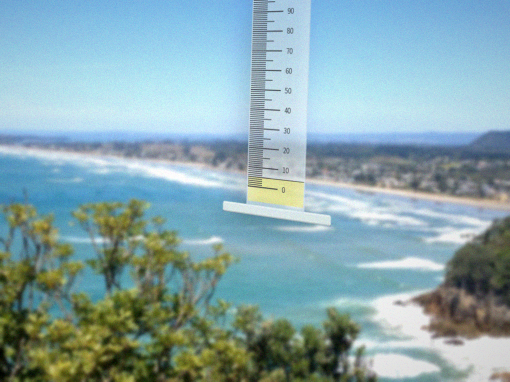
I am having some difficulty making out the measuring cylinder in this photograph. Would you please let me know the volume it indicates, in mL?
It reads 5 mL
